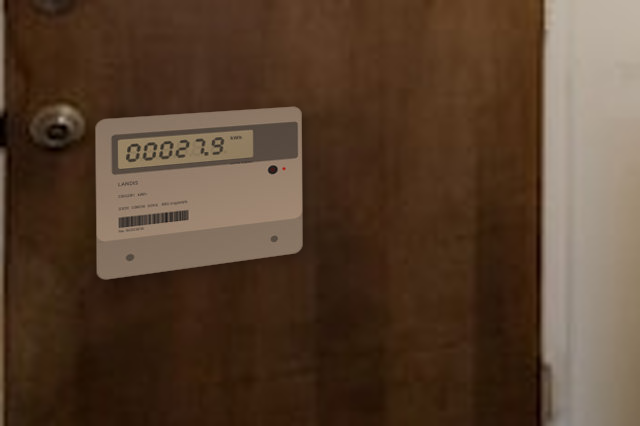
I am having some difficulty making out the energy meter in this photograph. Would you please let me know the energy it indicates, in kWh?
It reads 27.9 kWh
